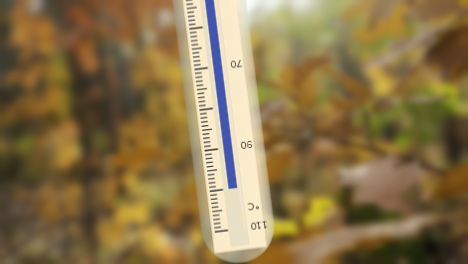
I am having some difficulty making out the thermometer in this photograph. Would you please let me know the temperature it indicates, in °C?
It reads 100 °C
